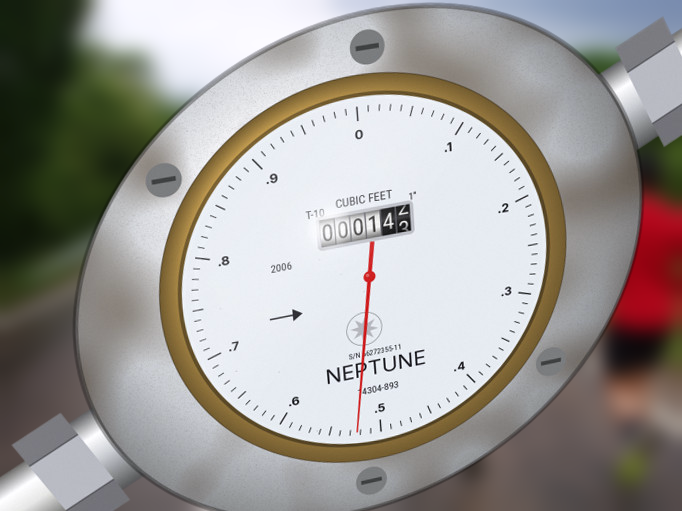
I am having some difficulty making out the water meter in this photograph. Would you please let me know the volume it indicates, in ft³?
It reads 142.52 ft³
